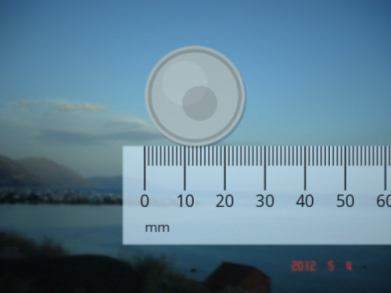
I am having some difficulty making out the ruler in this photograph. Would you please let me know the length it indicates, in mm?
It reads 25 mm
